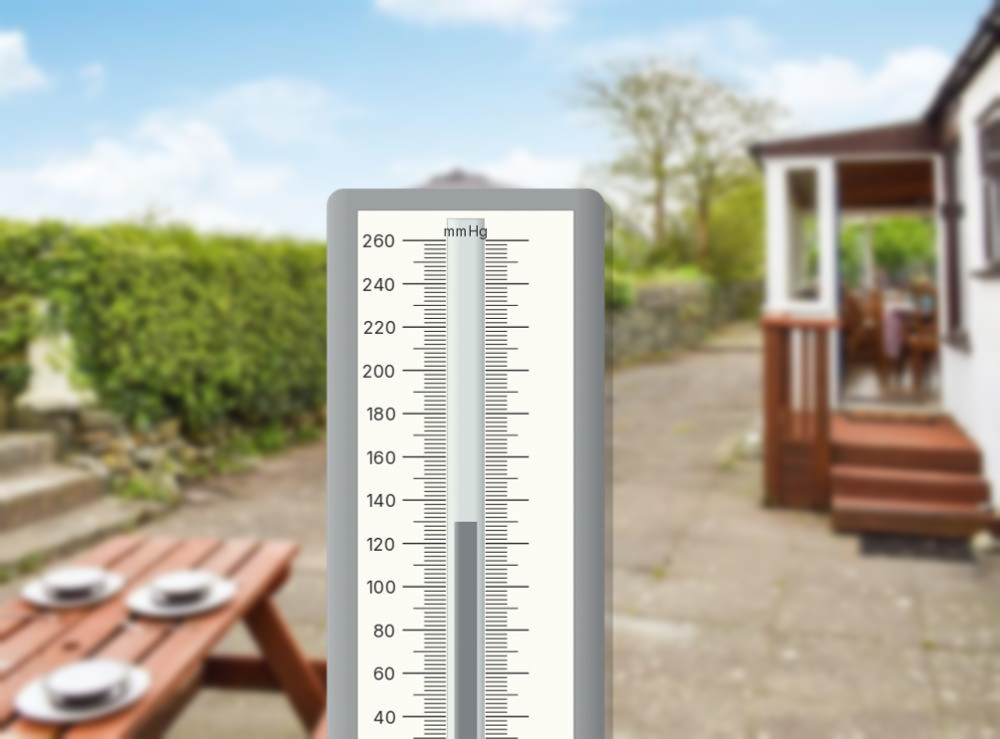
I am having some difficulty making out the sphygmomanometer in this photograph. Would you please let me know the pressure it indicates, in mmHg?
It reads 130 mmHg
